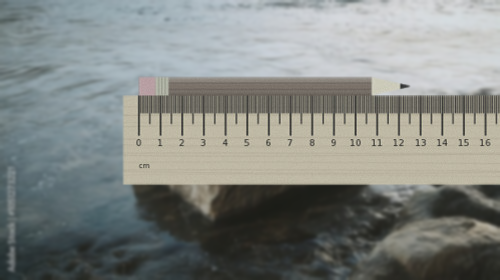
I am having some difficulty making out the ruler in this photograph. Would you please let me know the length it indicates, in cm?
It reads 12.5 cm
